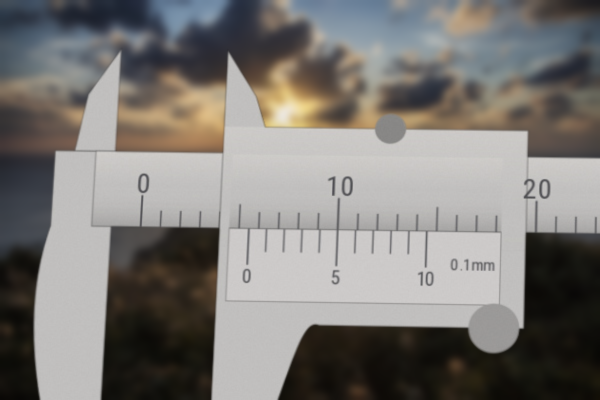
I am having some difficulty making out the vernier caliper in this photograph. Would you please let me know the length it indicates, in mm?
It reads 5.5 mm
